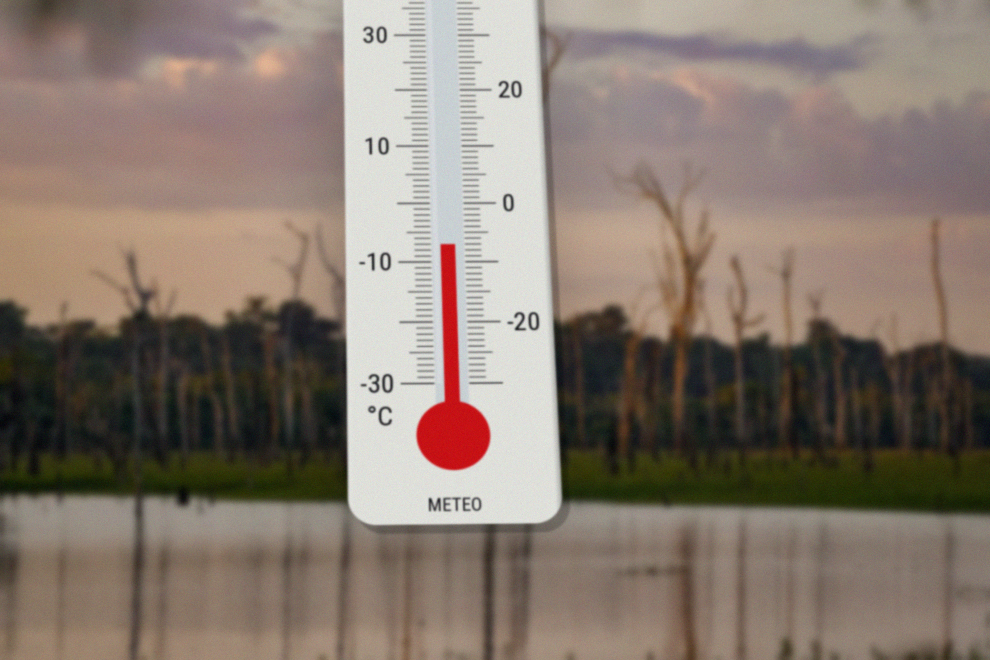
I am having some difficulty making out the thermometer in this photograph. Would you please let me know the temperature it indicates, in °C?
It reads -7 °C
